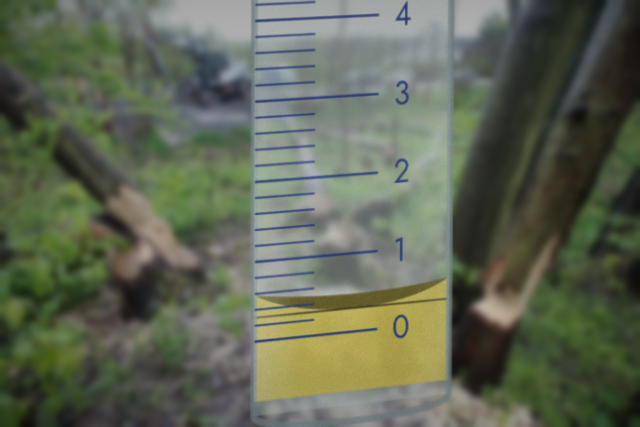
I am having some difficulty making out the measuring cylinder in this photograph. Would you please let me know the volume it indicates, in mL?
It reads 0.3 mL
